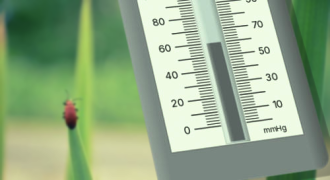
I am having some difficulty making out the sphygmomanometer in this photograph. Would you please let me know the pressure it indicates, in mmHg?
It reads 60 mmHg
